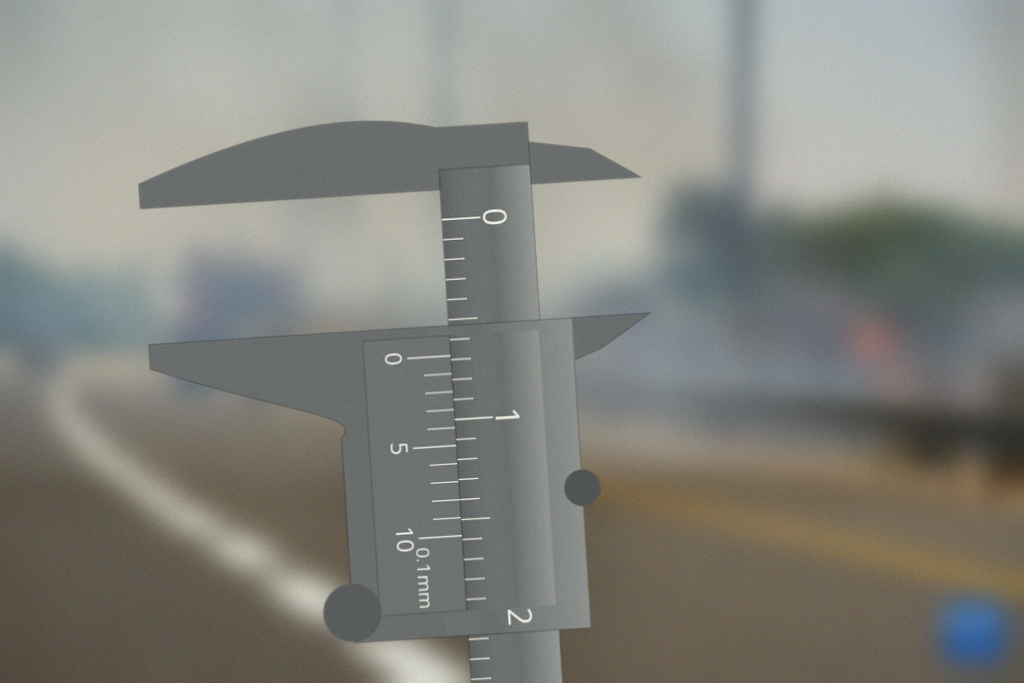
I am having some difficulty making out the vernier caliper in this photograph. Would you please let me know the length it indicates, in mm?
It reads 6.8 mm
